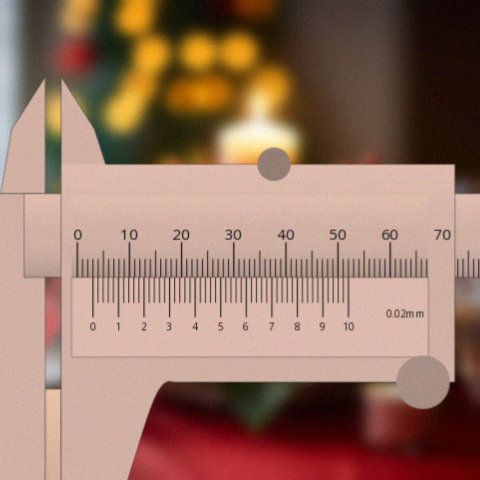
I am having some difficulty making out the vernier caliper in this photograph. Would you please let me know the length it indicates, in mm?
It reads 3.0 mm
